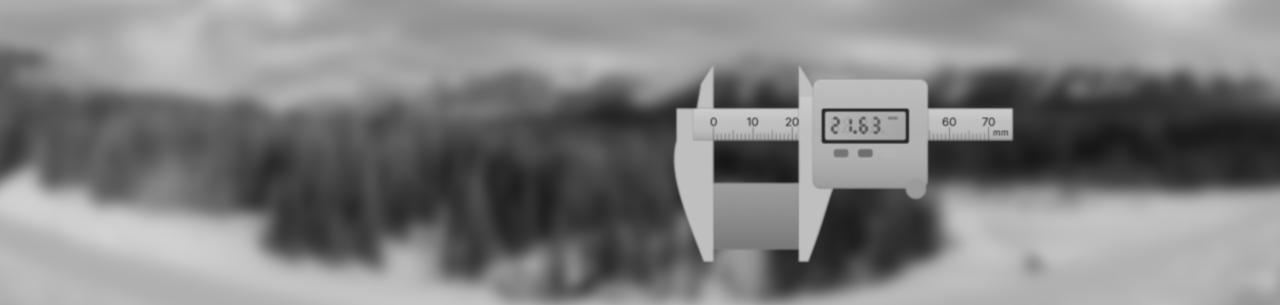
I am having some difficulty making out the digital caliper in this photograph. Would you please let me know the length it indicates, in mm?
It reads 21.63 mm
